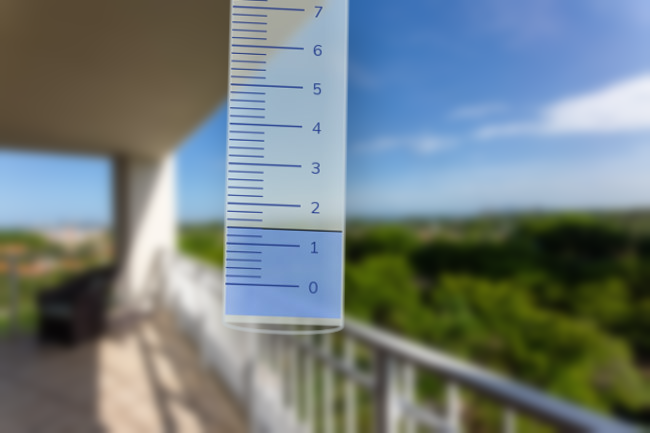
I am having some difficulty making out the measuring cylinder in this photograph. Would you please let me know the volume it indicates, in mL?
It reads 1.4 mL
